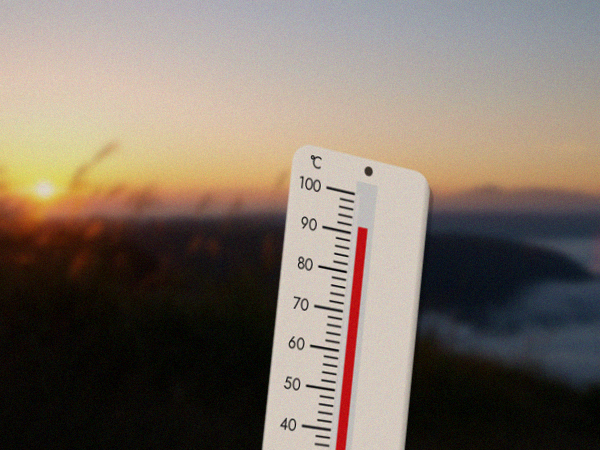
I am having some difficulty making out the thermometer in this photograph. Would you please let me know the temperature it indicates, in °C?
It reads 92 °C
